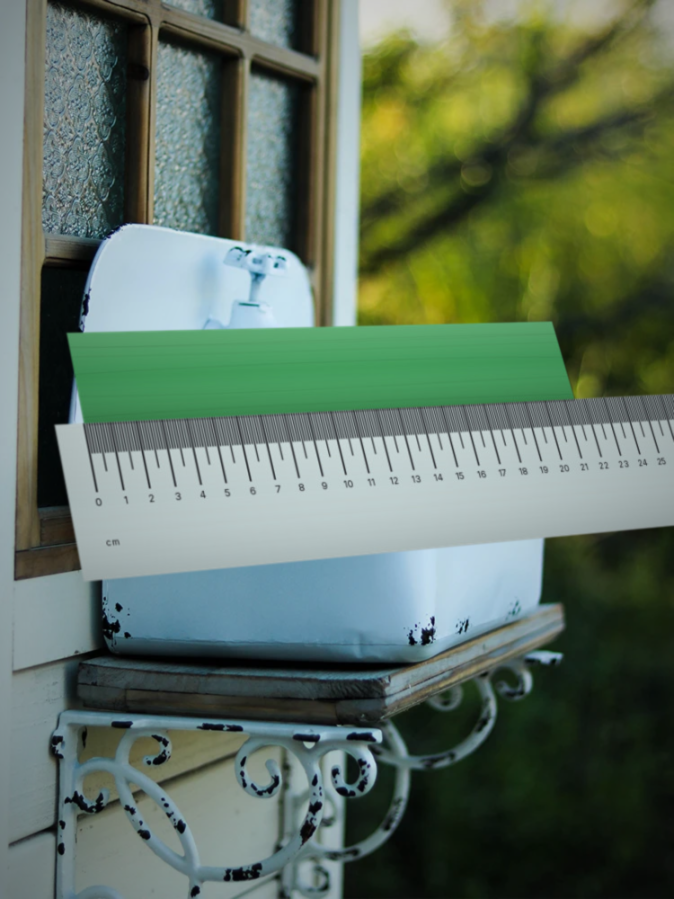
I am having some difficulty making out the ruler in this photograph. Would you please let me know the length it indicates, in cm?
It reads 21.5 cm
